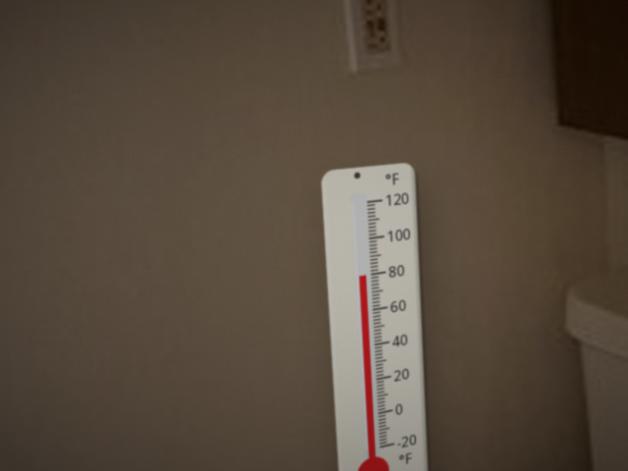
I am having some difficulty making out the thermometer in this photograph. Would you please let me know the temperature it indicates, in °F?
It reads 80 °F
